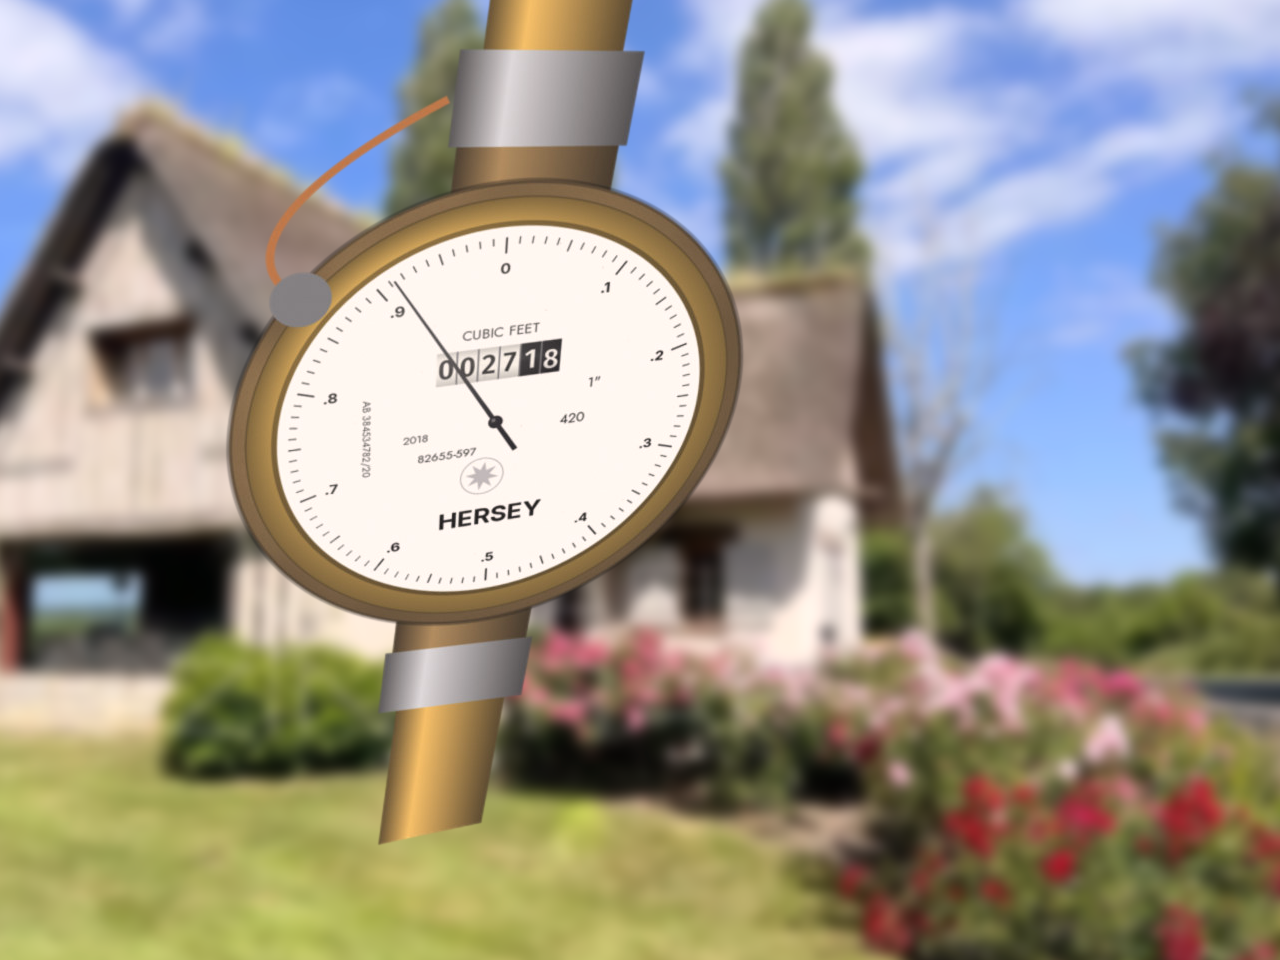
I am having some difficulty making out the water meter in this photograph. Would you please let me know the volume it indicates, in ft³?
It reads 2717.91 ft³
